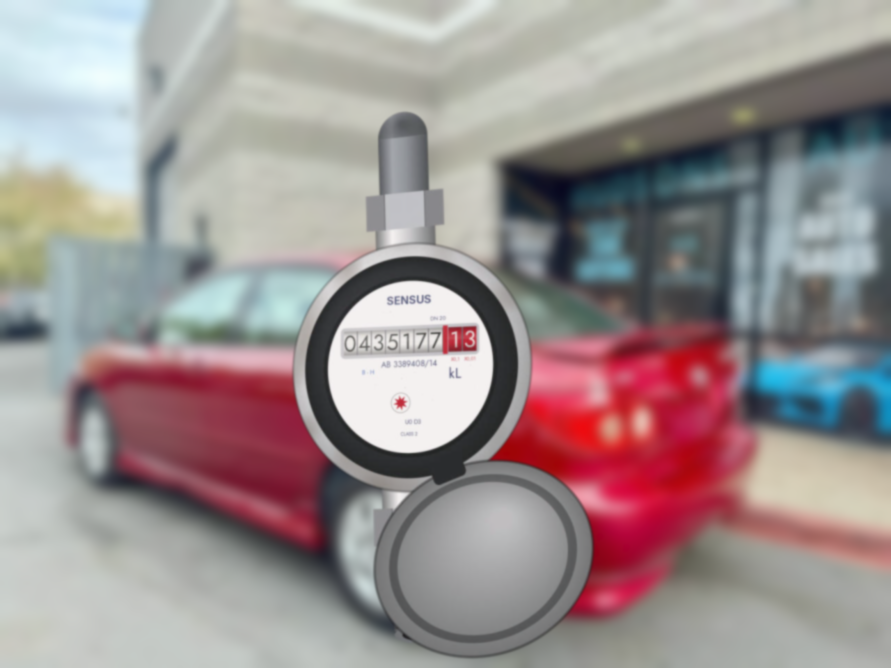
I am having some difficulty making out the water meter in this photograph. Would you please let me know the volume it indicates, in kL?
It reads 435177.13 kL
